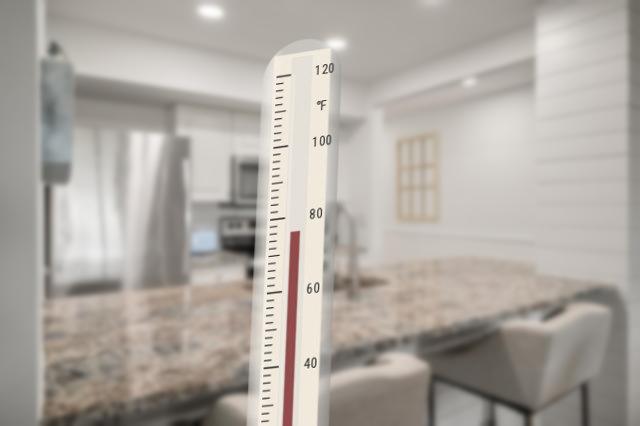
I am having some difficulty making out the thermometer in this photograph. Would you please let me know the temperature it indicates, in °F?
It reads 76 °F
